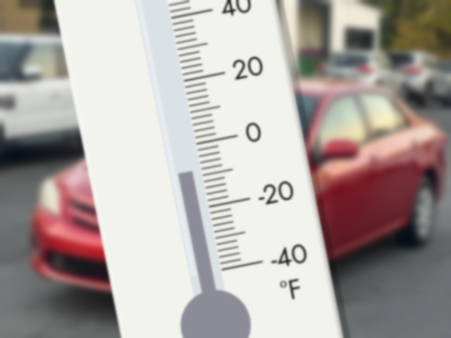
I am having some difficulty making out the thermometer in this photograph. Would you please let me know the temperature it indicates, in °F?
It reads -8 °F
